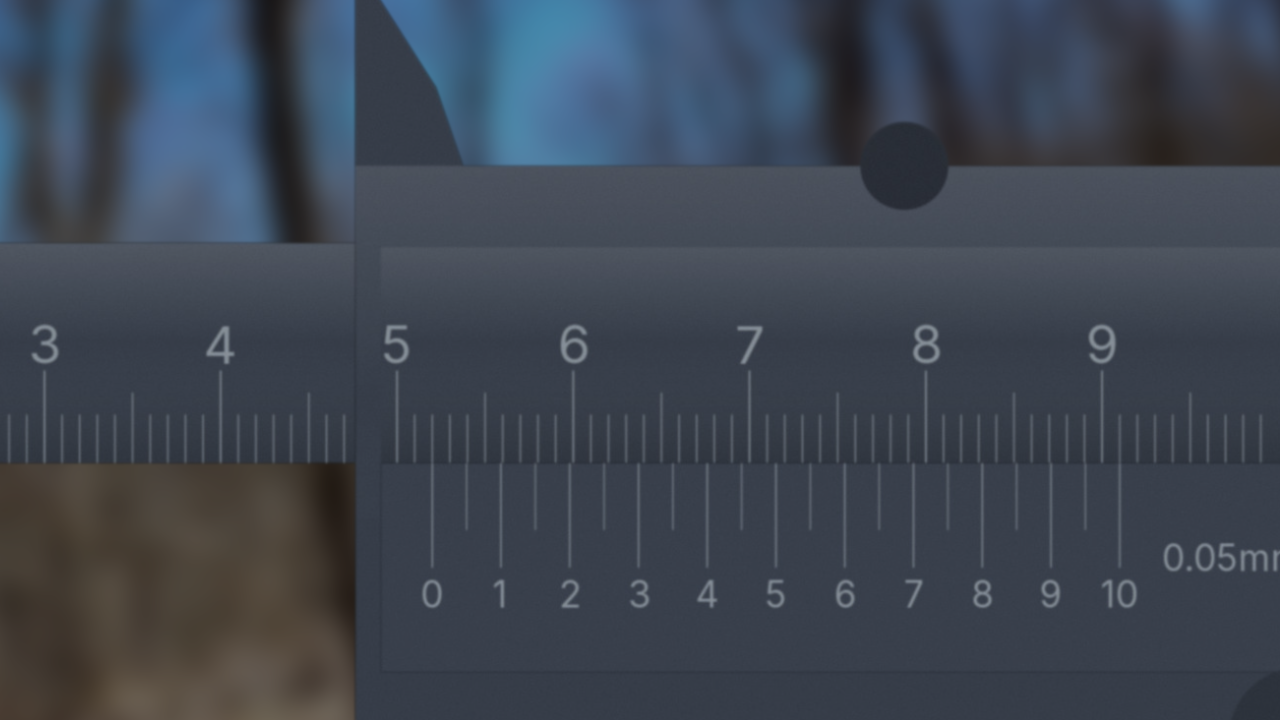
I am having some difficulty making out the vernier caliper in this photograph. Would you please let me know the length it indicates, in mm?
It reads 52.0 mm
